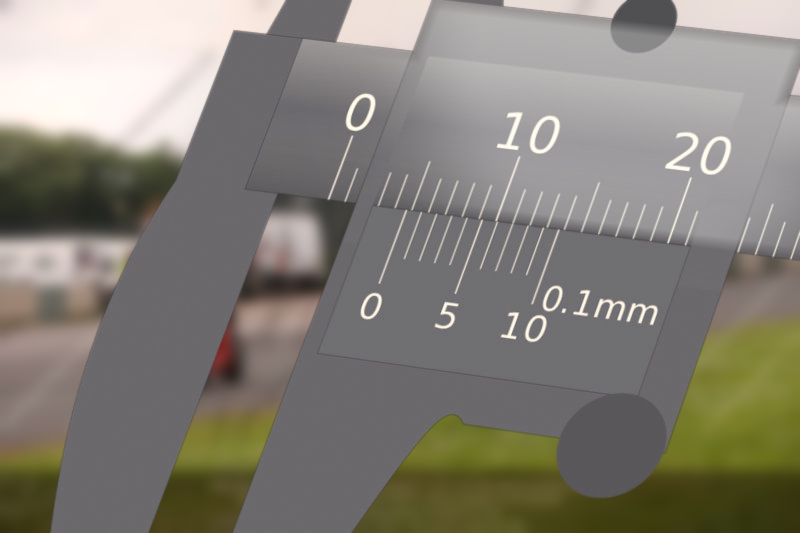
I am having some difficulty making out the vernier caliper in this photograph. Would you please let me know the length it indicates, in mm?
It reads 4.7 mm
